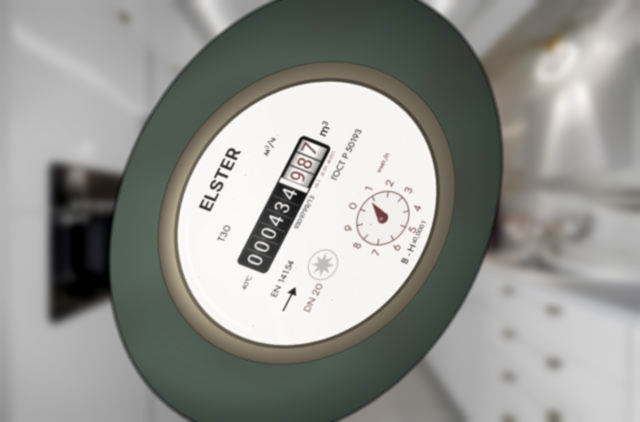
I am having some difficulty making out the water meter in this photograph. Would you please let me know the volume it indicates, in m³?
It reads 434.9870 m³
